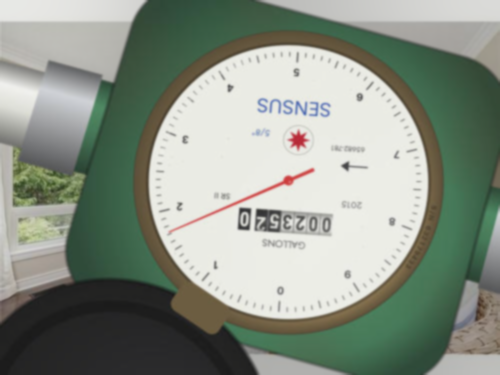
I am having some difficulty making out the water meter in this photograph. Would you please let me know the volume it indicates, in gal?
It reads 23521.7 gal
